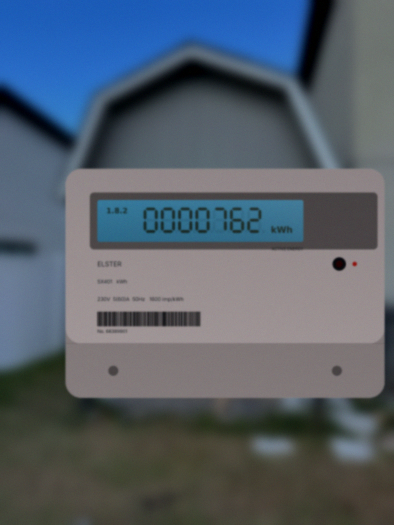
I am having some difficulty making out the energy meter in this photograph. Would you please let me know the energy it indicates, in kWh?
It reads 762 kWh
